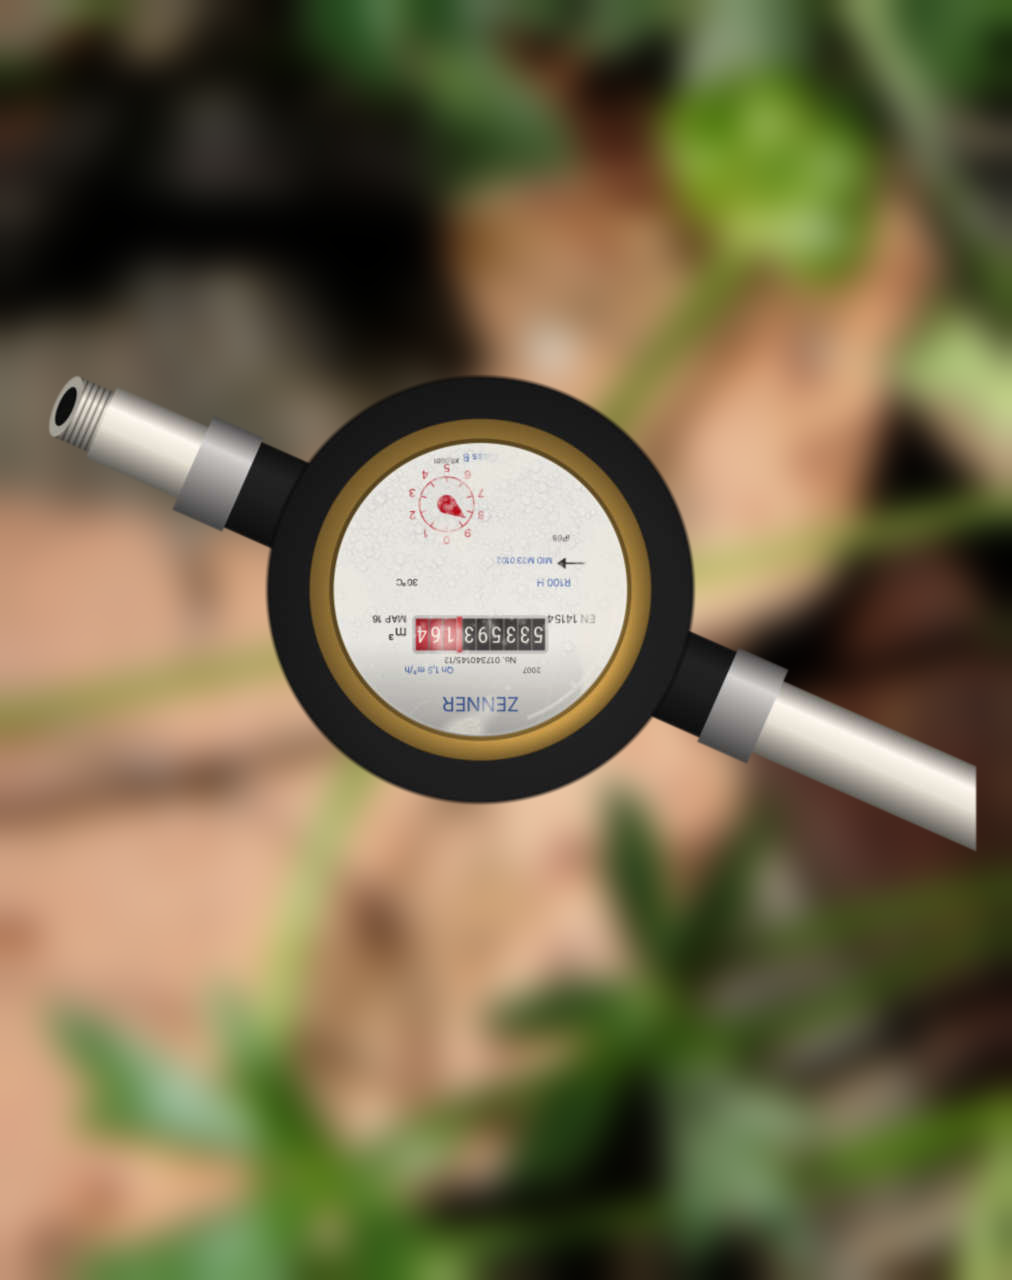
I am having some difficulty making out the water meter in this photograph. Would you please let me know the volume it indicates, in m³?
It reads 533593.1648 m³
